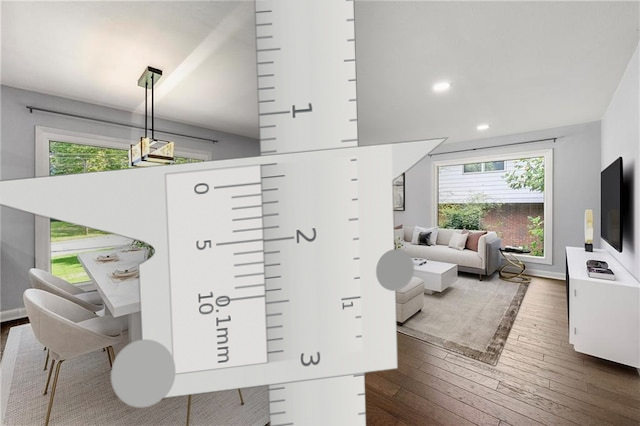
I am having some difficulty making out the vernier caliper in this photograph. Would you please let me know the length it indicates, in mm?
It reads 15.4 mm
